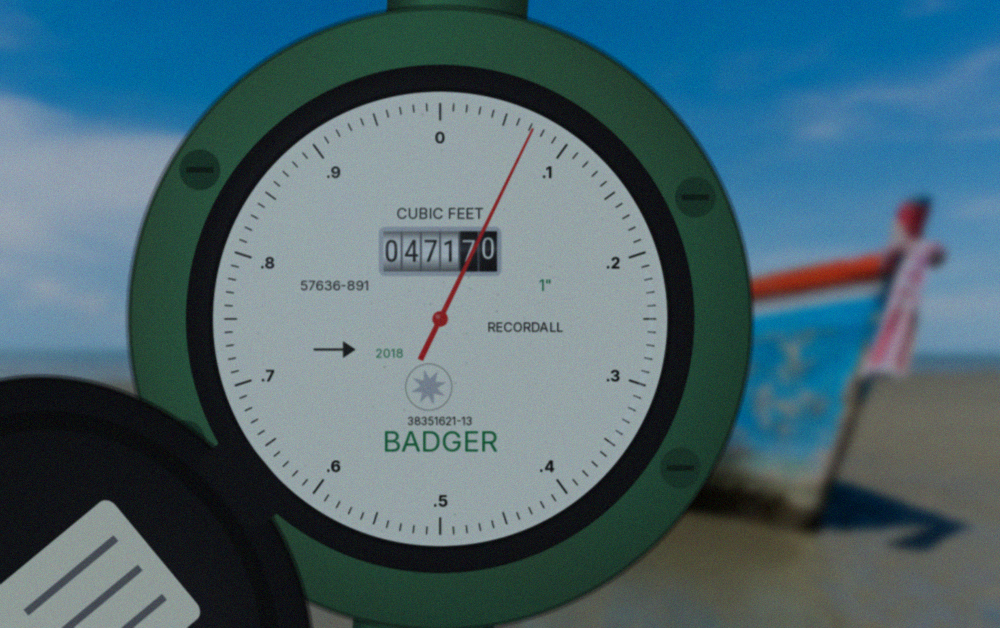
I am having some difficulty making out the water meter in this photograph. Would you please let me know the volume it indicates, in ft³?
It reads 47170.07 ft³
